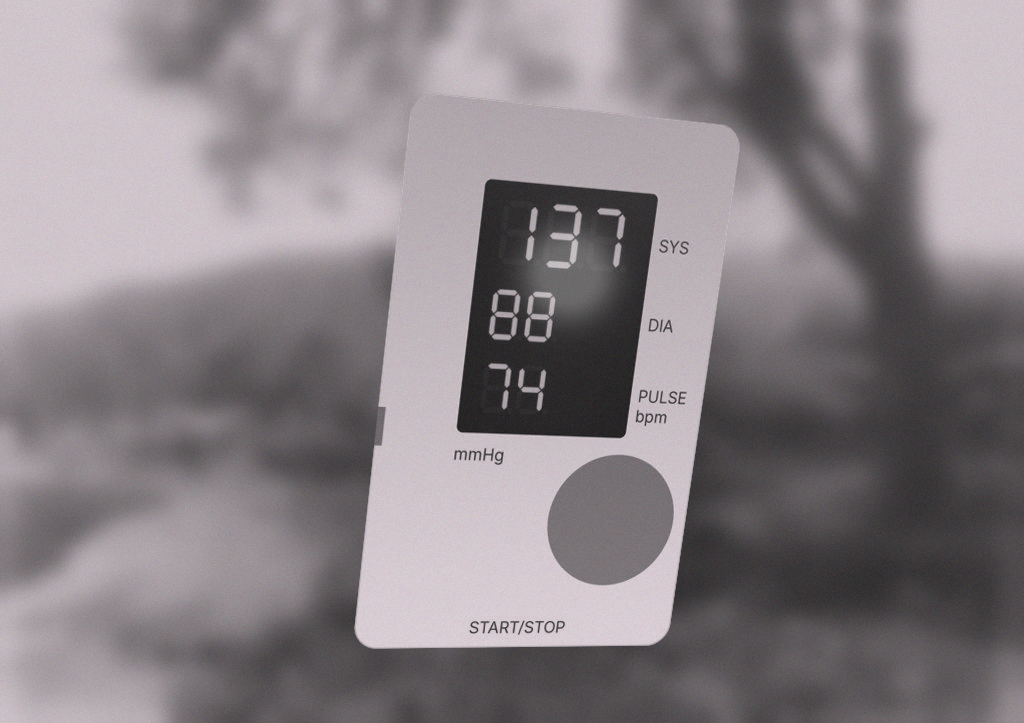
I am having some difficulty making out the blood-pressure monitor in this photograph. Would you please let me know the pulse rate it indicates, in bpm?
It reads 74 bpm
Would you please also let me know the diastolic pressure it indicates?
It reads 88 mmHg
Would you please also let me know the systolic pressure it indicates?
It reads 137 mmHg
